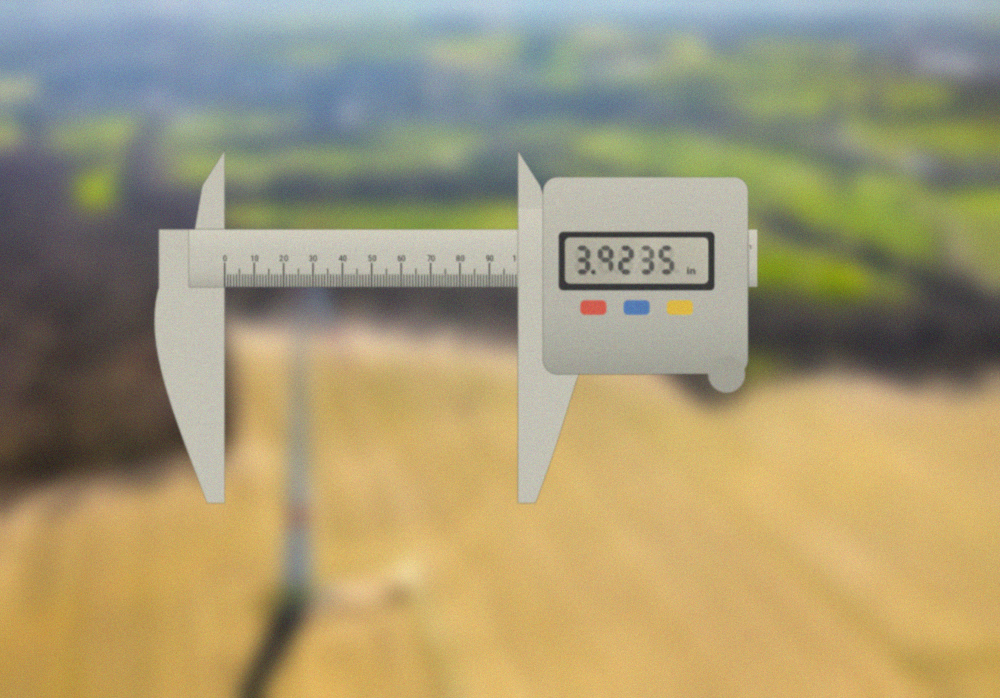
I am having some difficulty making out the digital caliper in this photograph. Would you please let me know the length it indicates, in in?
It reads 3.9235 in
